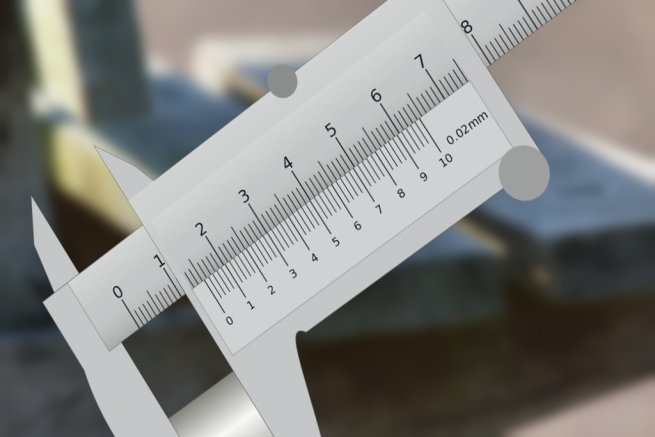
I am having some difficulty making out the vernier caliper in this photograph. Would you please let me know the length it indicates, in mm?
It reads 15.4 mm
